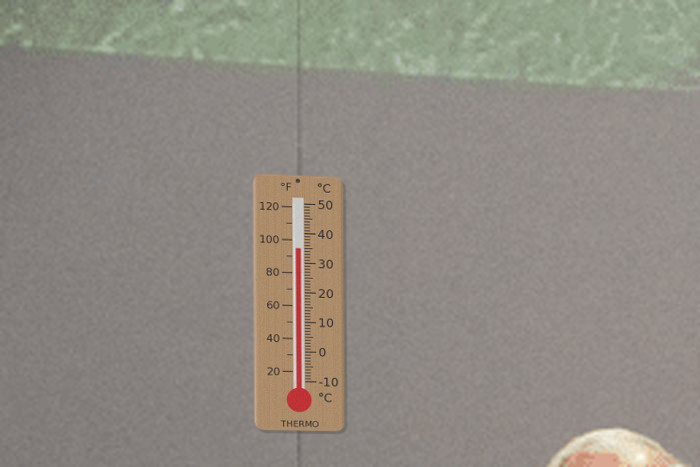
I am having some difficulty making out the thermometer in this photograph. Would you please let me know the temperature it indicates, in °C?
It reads 35 °C
